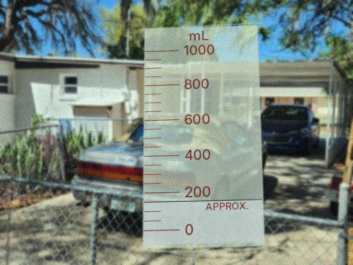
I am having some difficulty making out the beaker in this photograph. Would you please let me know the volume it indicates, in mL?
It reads 150 mL
